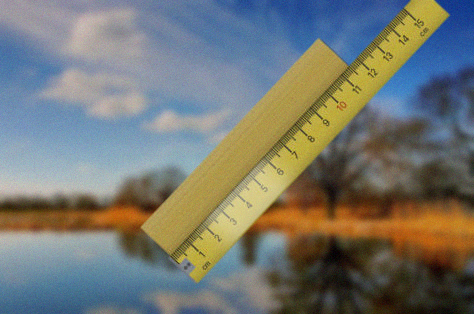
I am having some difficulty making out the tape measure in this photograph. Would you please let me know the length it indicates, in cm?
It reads 11.5 cm
